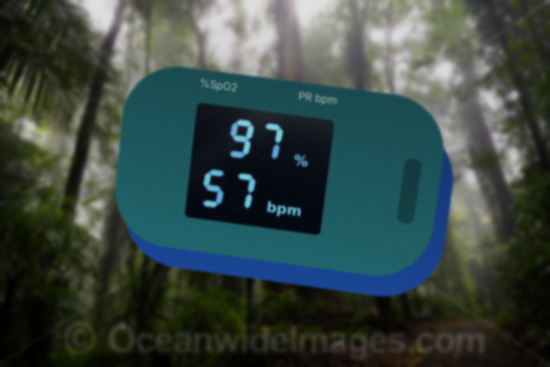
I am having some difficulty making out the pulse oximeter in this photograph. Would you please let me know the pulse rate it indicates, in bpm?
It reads 57 bpm
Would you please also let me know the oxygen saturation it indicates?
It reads 97 %
